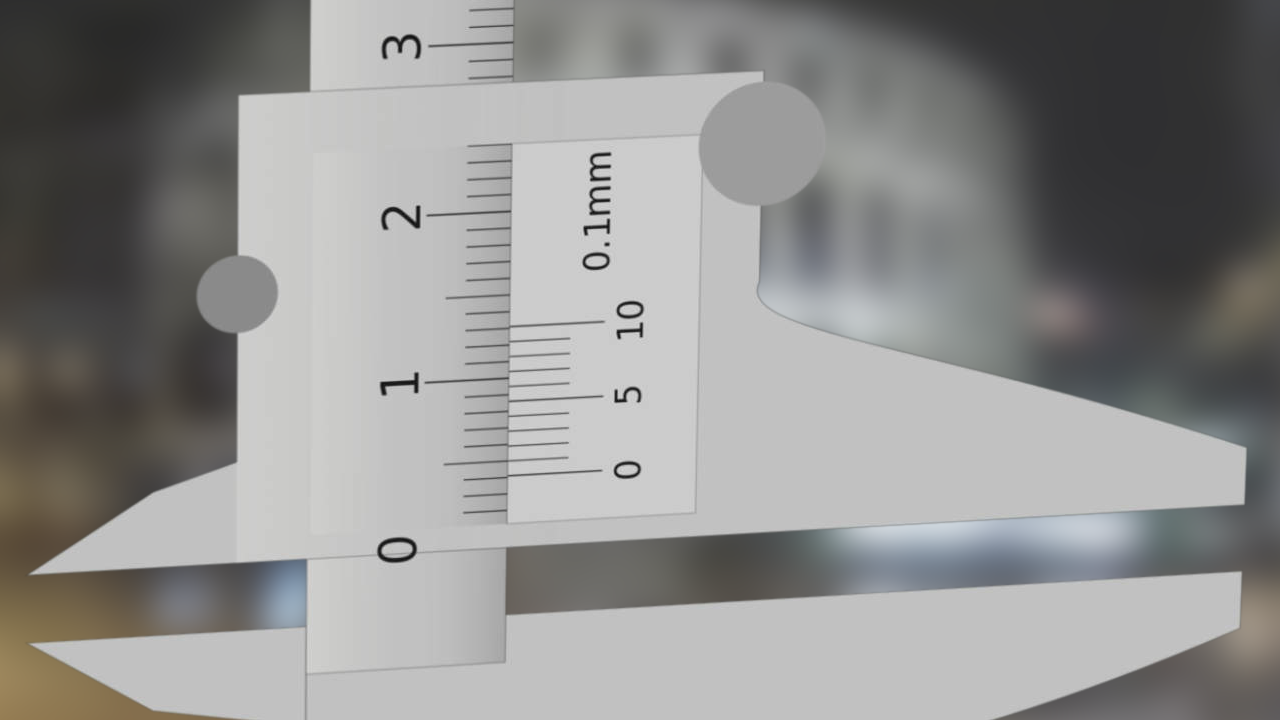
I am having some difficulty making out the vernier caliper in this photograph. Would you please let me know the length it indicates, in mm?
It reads 4.1 mm
